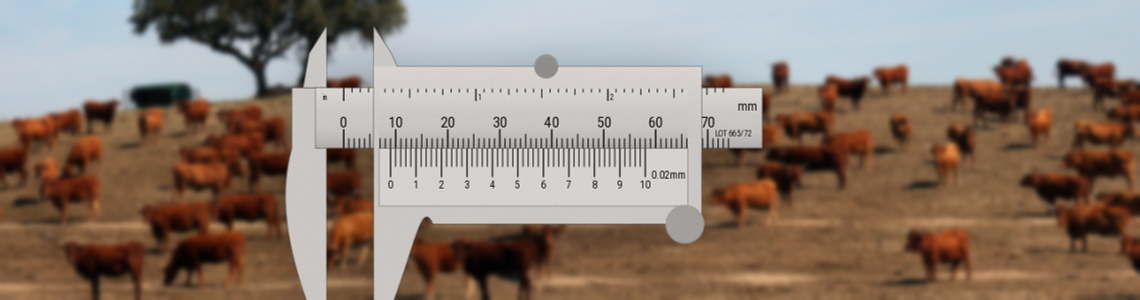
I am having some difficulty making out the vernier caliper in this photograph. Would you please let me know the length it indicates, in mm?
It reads 9.0 mm
